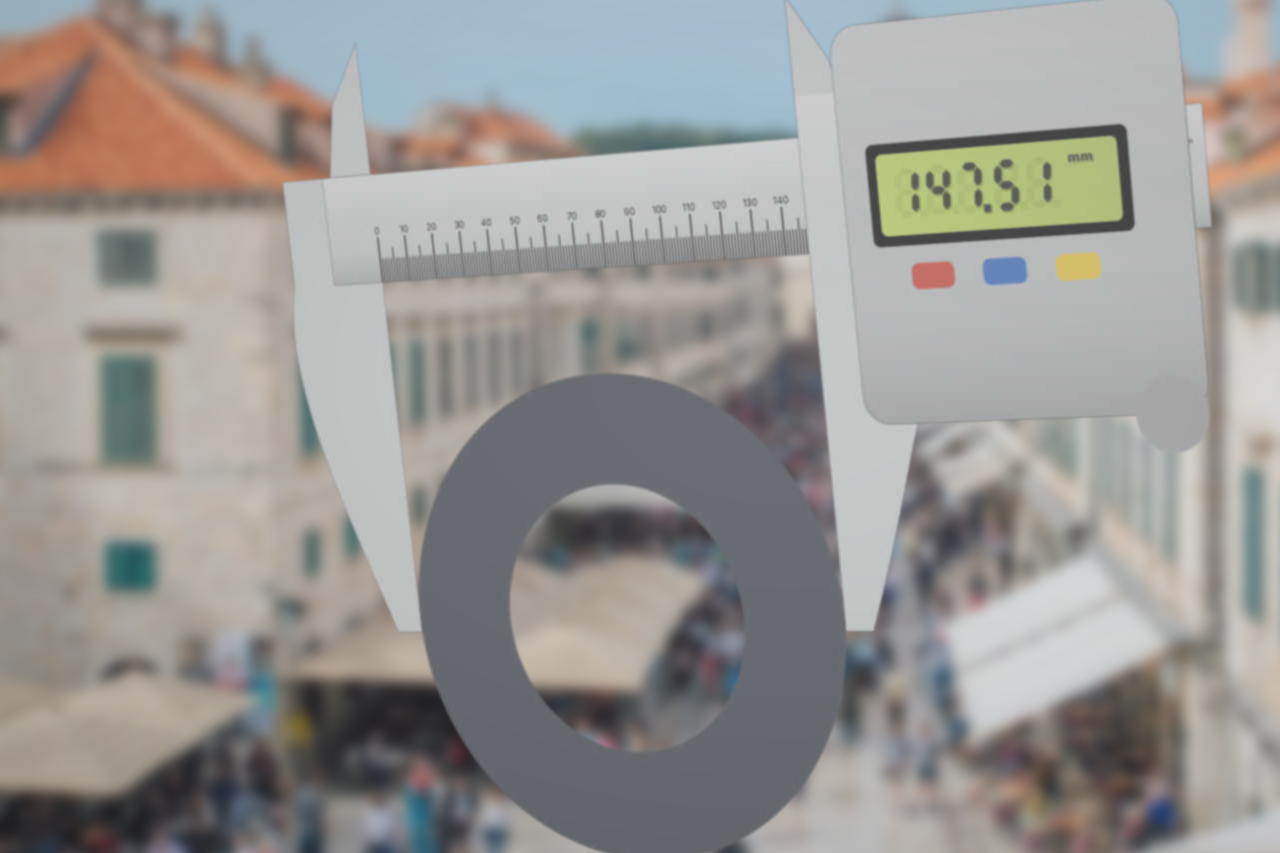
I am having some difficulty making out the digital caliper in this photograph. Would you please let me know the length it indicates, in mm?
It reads 147.51 mm
